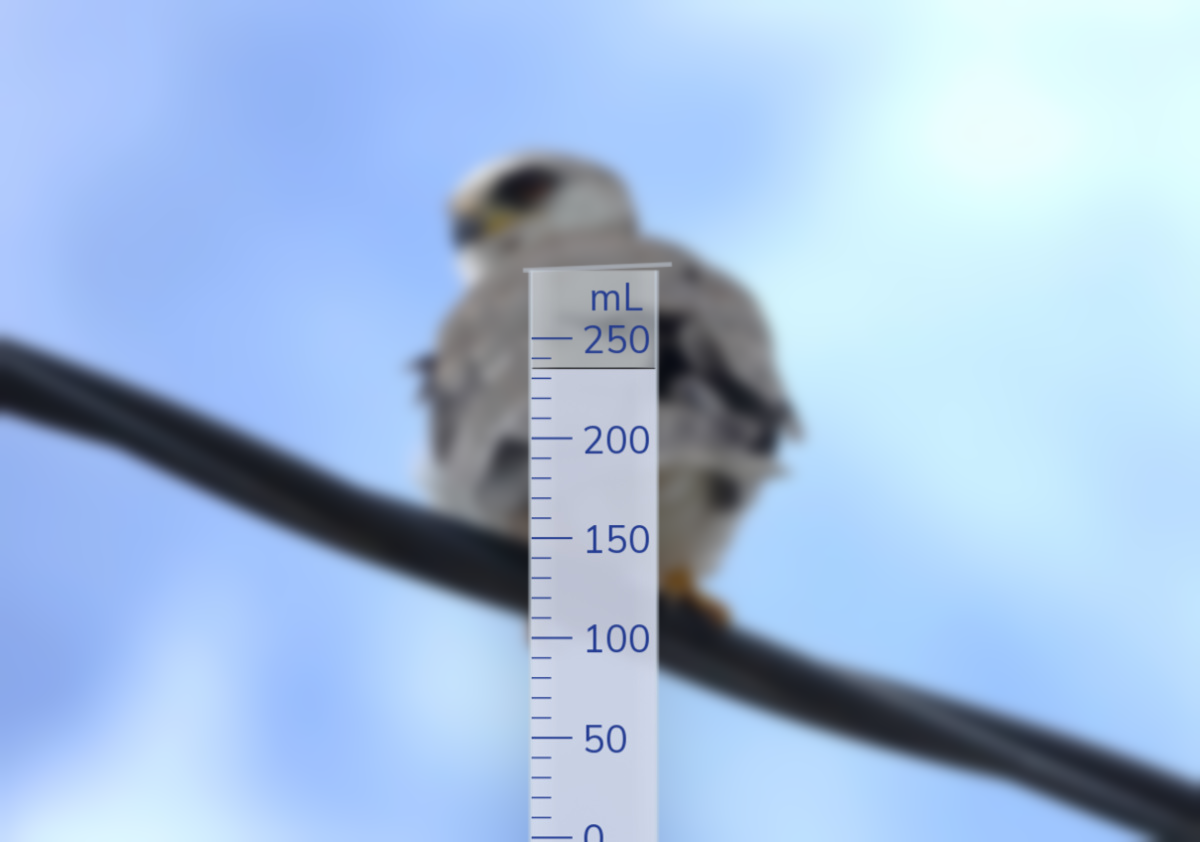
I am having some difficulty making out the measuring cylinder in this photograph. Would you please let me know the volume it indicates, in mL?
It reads 235 mL
